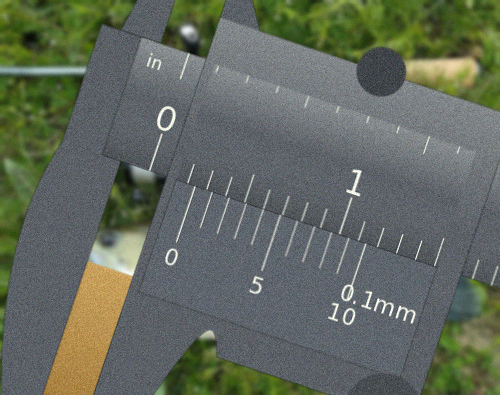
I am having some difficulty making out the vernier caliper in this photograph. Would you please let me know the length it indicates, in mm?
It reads 2.4 mm
